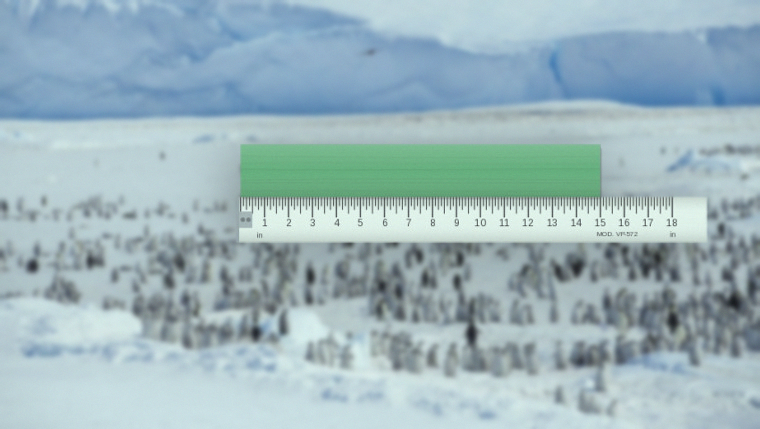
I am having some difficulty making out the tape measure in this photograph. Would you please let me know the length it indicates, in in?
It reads 15 in
